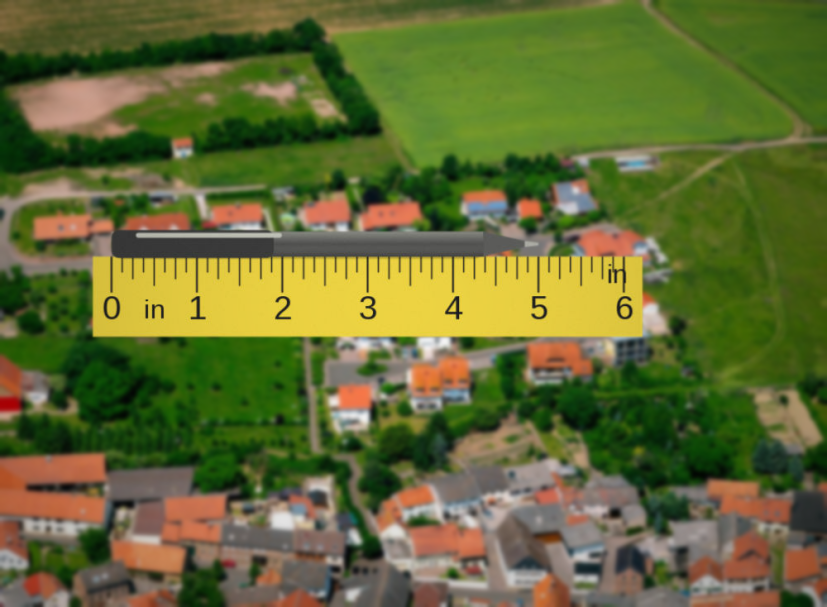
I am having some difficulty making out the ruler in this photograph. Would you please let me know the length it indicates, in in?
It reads 5 in
